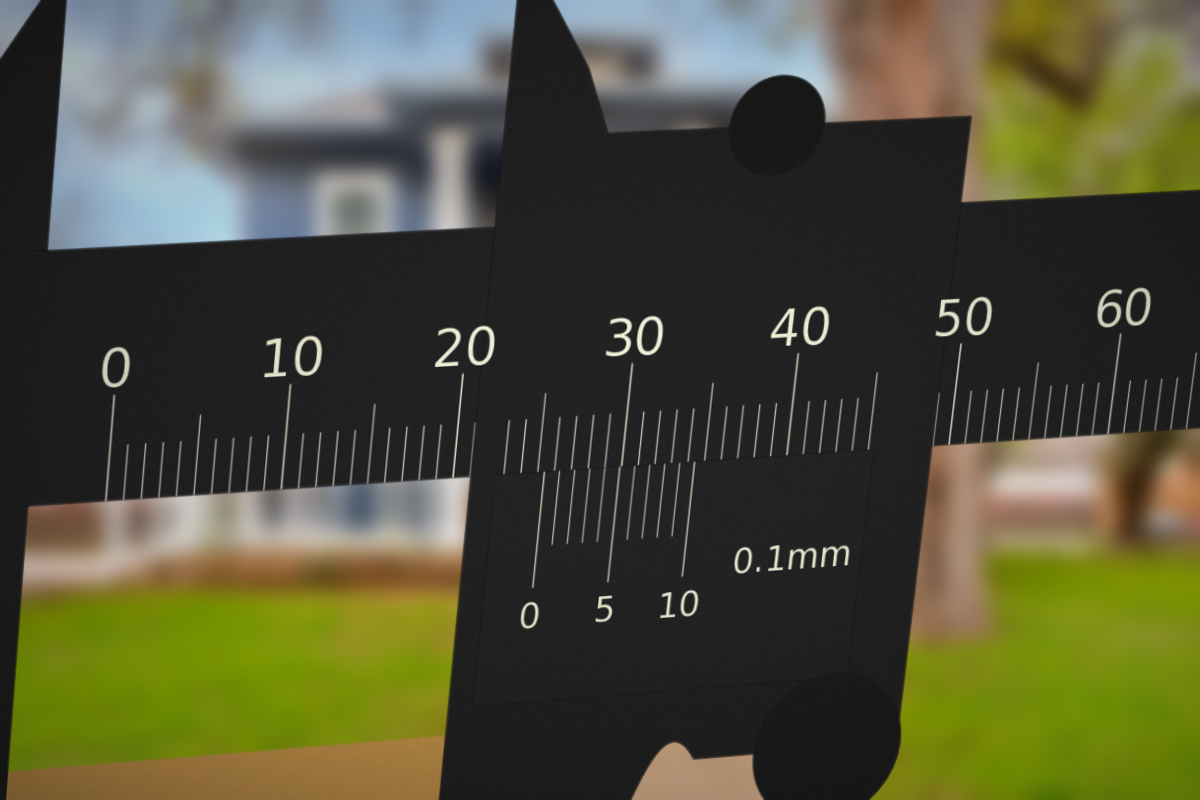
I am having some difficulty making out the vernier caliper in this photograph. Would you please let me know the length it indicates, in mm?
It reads 25.4 mm
